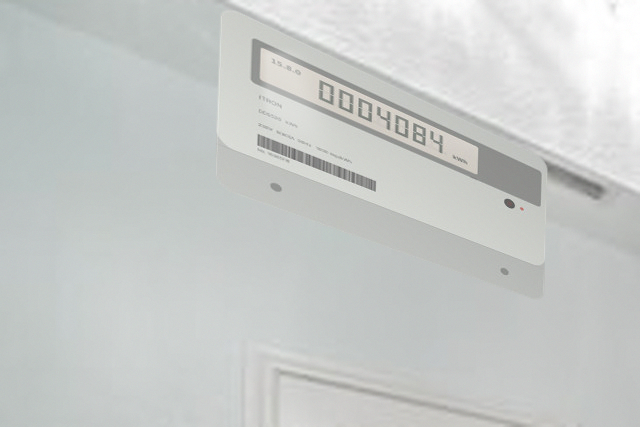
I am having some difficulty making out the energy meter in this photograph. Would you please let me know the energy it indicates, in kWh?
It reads 4084 kWh
